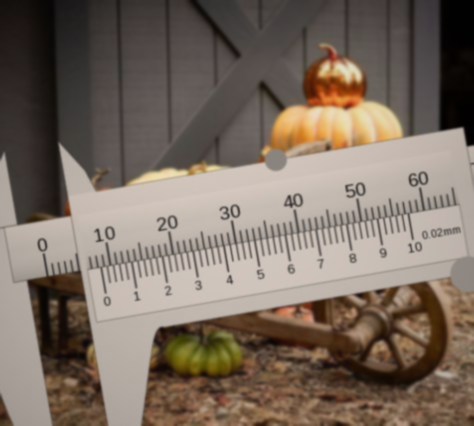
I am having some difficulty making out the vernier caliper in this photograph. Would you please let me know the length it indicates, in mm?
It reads 8.5 mm
